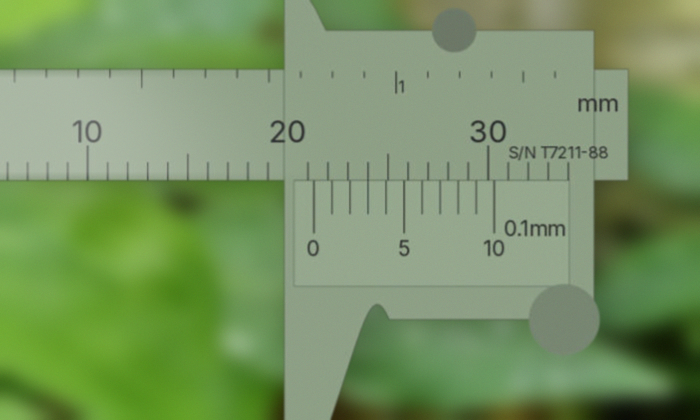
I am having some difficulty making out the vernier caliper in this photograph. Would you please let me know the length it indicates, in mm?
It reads 21.3 mm
